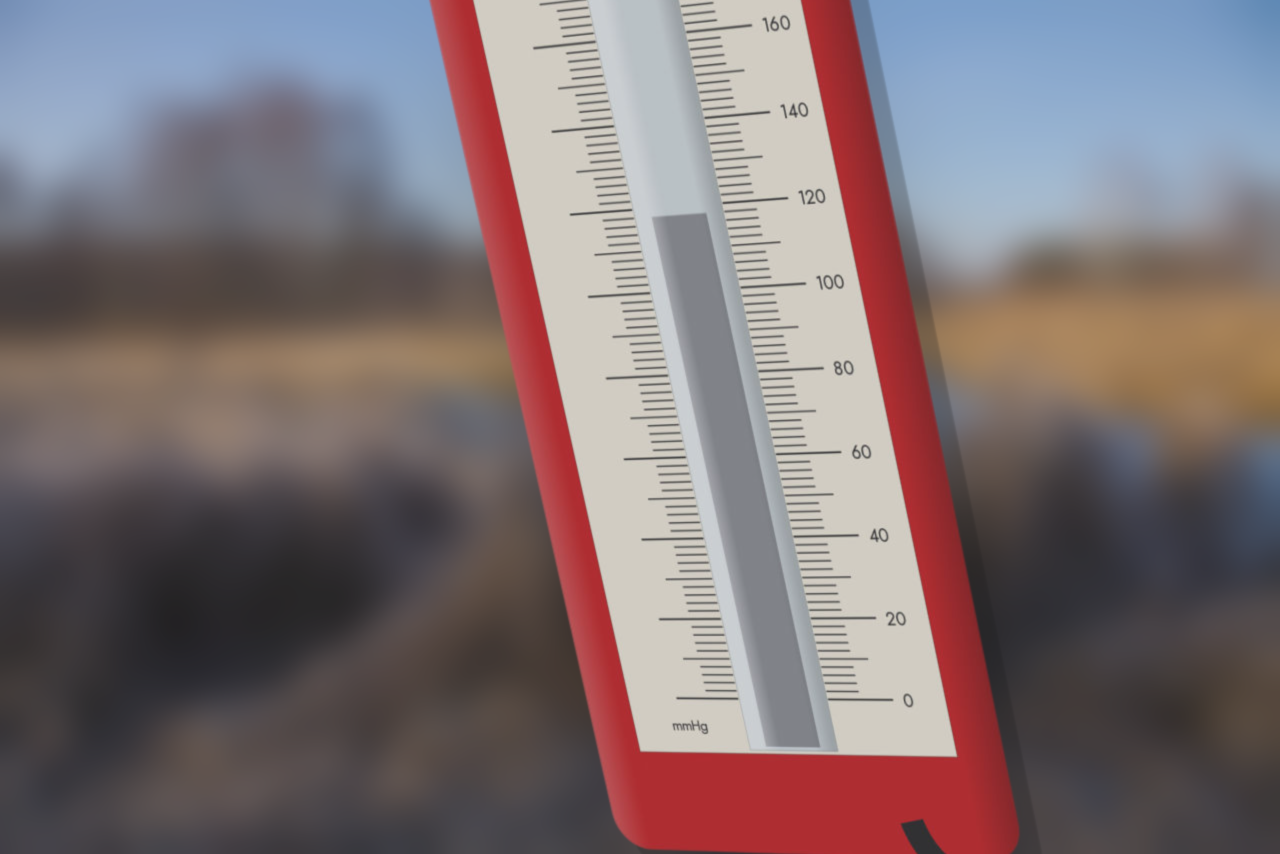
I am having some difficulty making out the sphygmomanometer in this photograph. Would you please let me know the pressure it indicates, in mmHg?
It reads 118 mmHg
